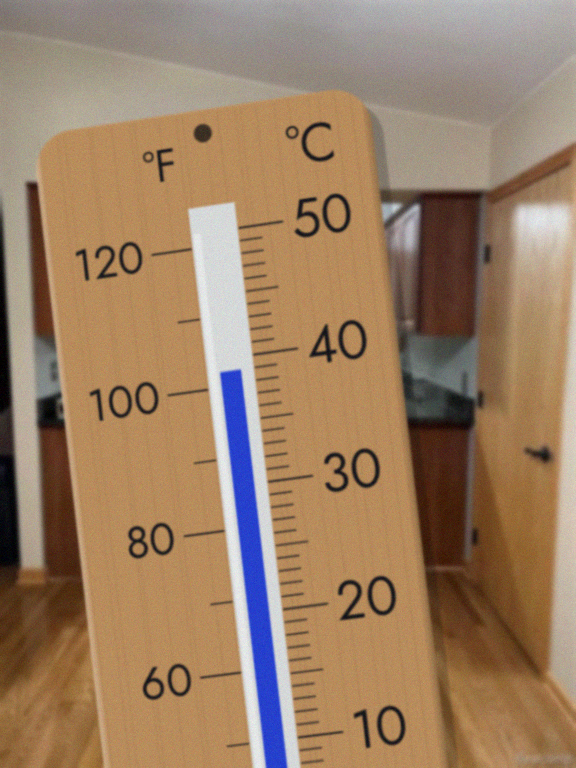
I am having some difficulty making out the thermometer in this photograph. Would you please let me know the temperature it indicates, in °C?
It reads 39 °C
